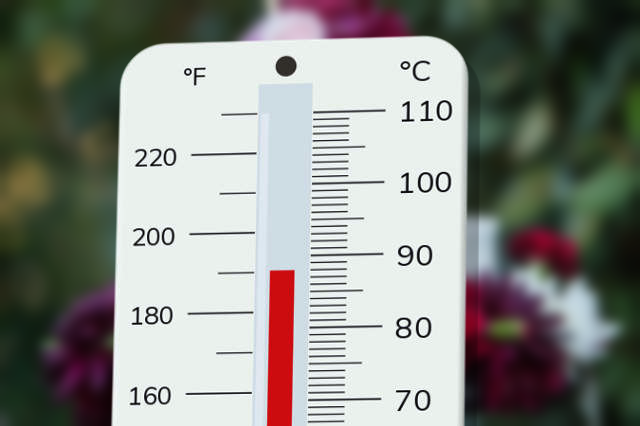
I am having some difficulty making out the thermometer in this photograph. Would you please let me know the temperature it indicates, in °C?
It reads 88 °C
